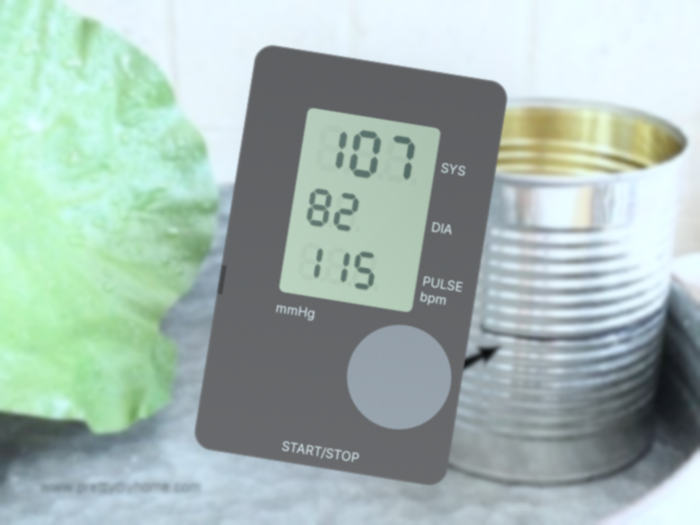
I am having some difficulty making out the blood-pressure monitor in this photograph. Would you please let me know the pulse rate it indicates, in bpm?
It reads 115 bpm
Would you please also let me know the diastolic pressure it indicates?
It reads 82 mmHg
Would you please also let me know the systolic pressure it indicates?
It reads 107 mmHg
